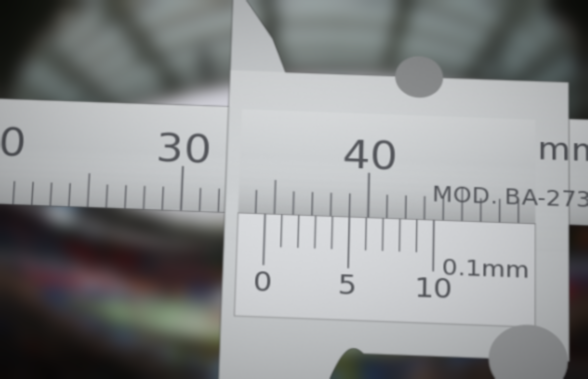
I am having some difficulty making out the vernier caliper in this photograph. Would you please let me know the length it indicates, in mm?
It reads 34.5 mm
